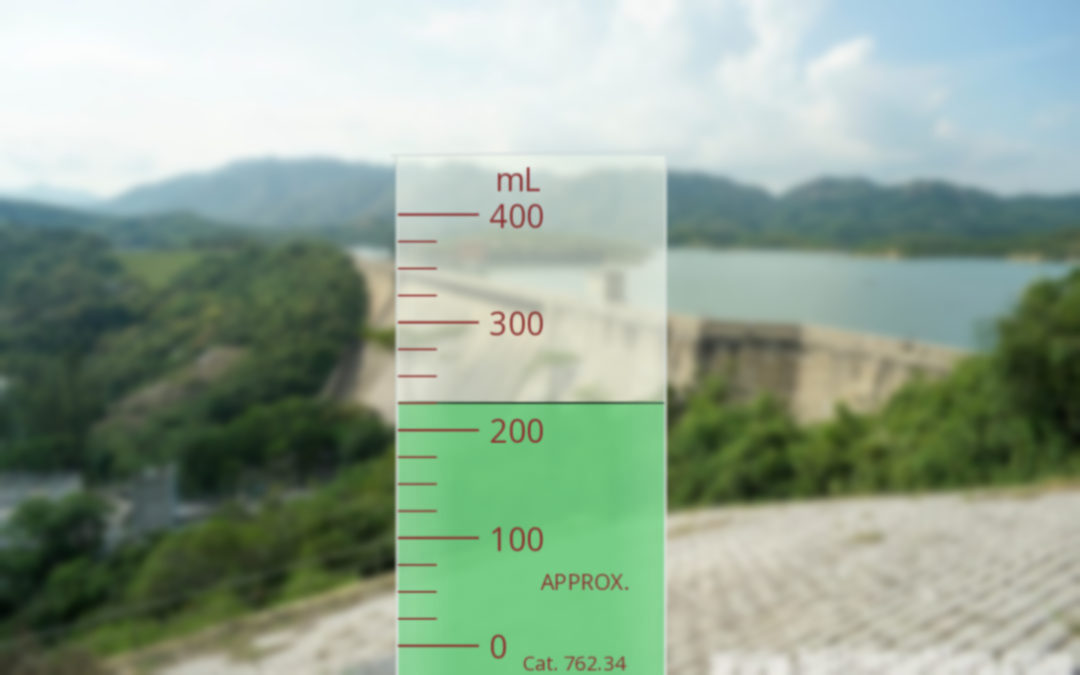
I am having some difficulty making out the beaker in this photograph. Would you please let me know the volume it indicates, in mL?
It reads 225 mL
